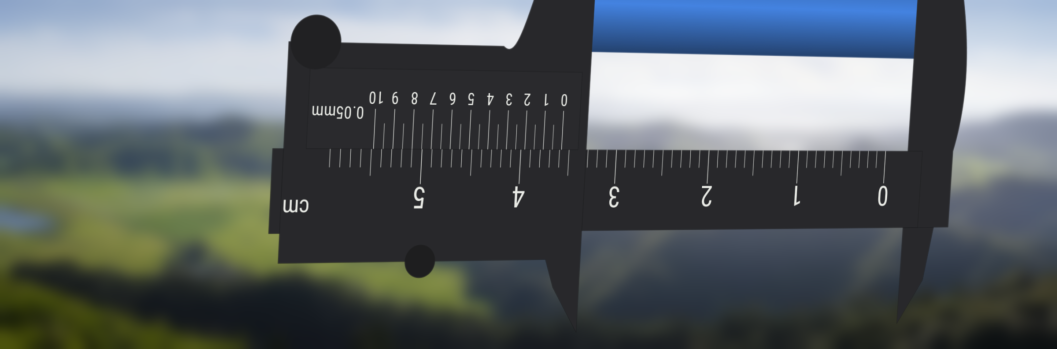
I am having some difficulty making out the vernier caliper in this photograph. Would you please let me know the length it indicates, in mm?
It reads 35.8 mm
